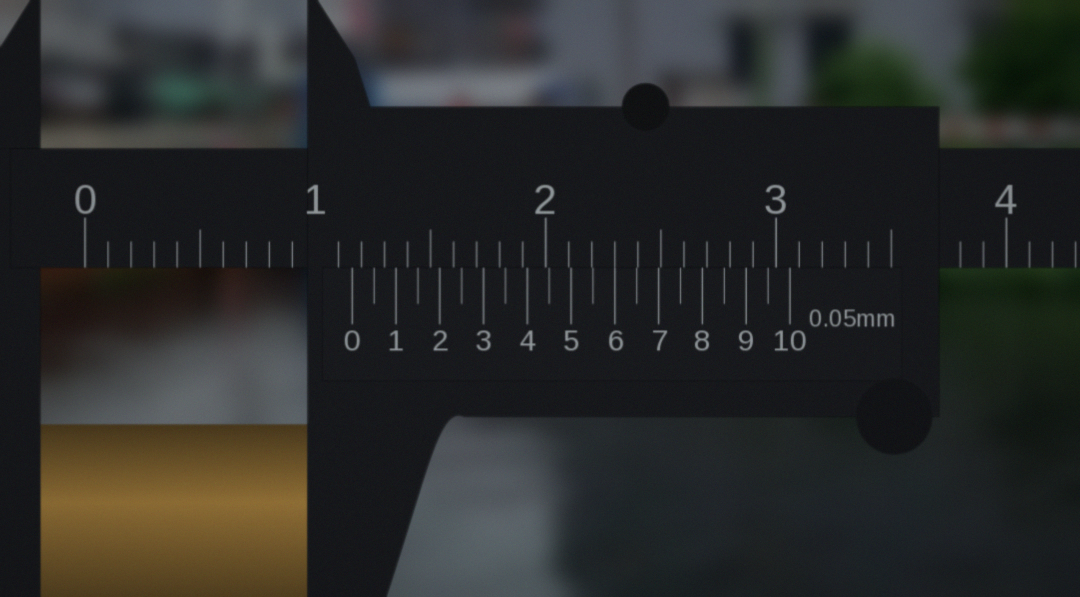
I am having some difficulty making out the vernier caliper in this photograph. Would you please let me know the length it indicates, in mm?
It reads 11.6 mm
